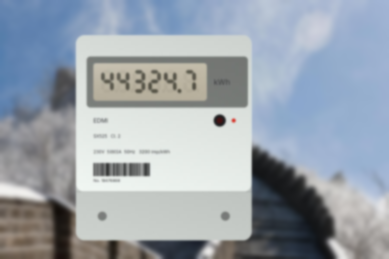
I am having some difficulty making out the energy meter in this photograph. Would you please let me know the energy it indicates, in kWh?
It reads 44324.7 kWh
